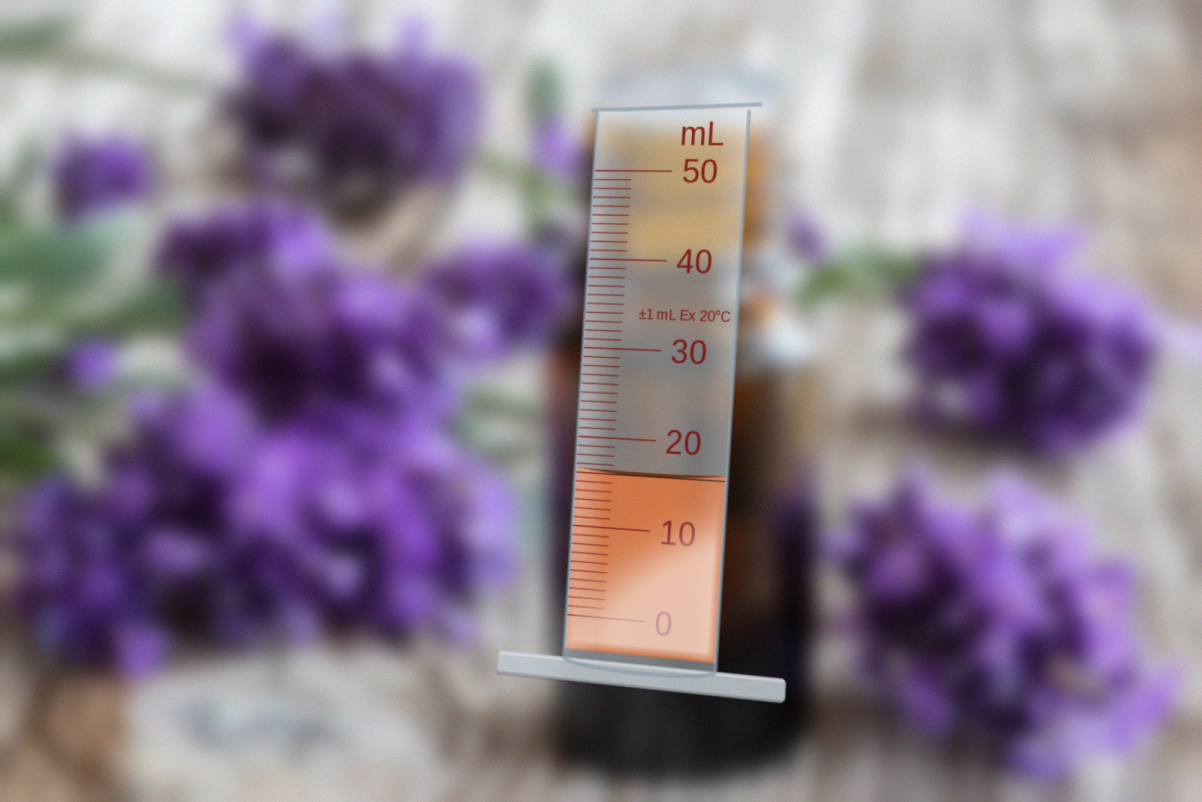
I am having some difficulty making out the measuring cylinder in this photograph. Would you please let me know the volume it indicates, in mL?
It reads 16 mL
